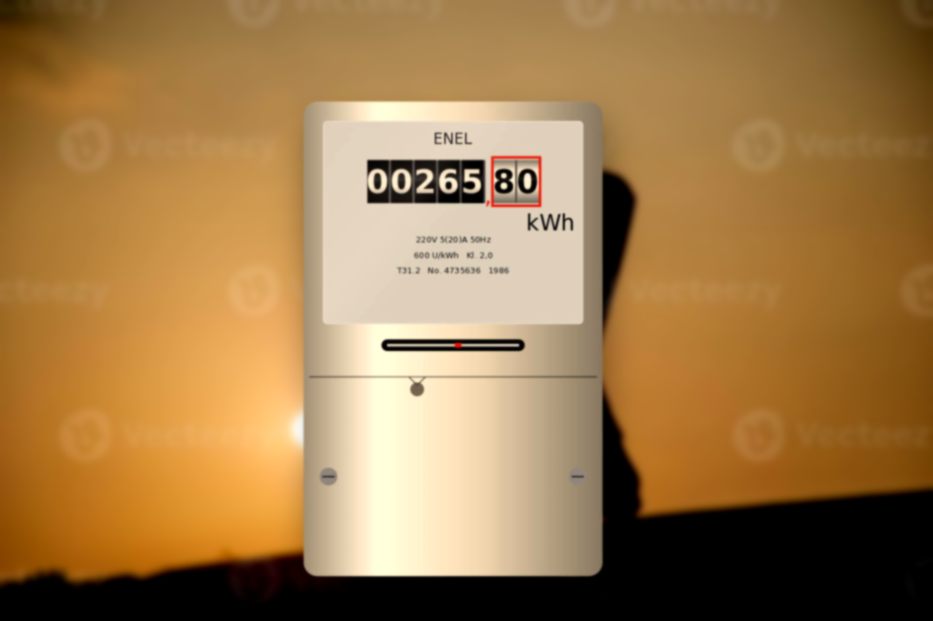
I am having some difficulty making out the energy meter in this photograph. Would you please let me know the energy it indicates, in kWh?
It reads 265.80 kWh
